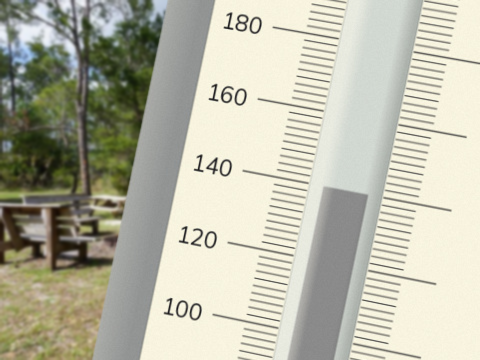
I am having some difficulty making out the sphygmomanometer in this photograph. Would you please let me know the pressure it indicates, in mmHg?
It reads 140 mmHg
